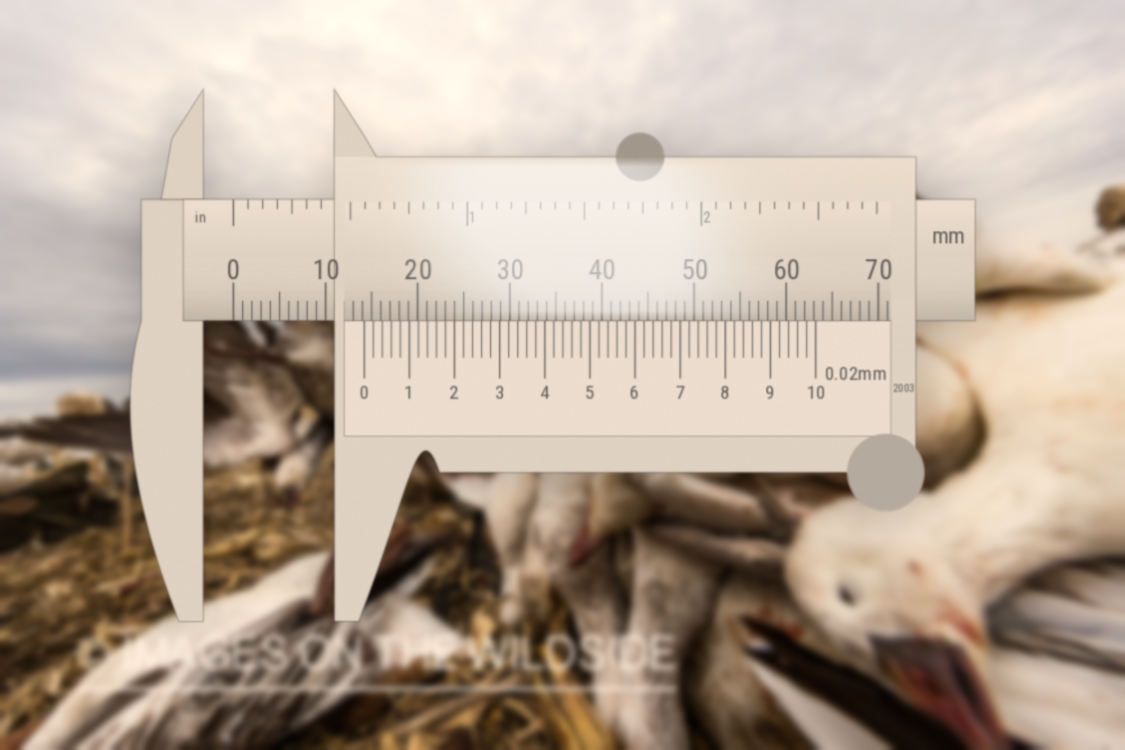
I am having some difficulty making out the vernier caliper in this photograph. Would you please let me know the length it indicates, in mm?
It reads 14.2 mm
